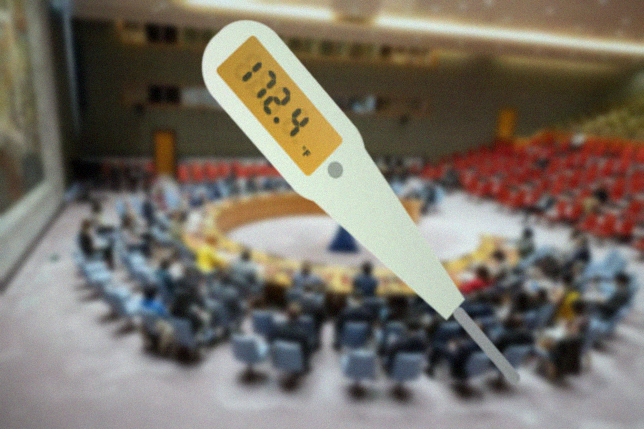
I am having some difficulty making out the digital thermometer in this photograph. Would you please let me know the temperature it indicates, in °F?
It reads 172.4 °F
